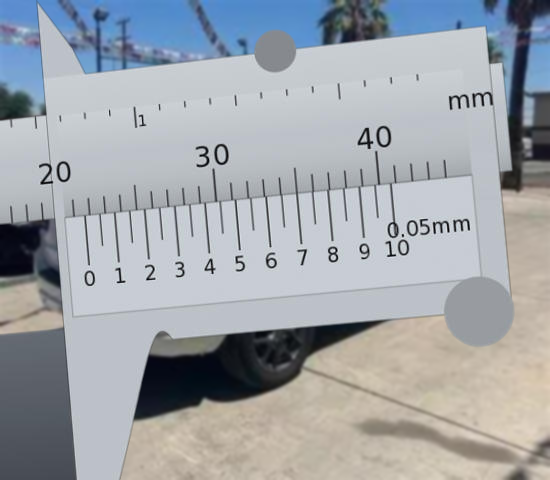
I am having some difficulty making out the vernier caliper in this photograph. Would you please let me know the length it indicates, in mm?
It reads 21.7 mm
